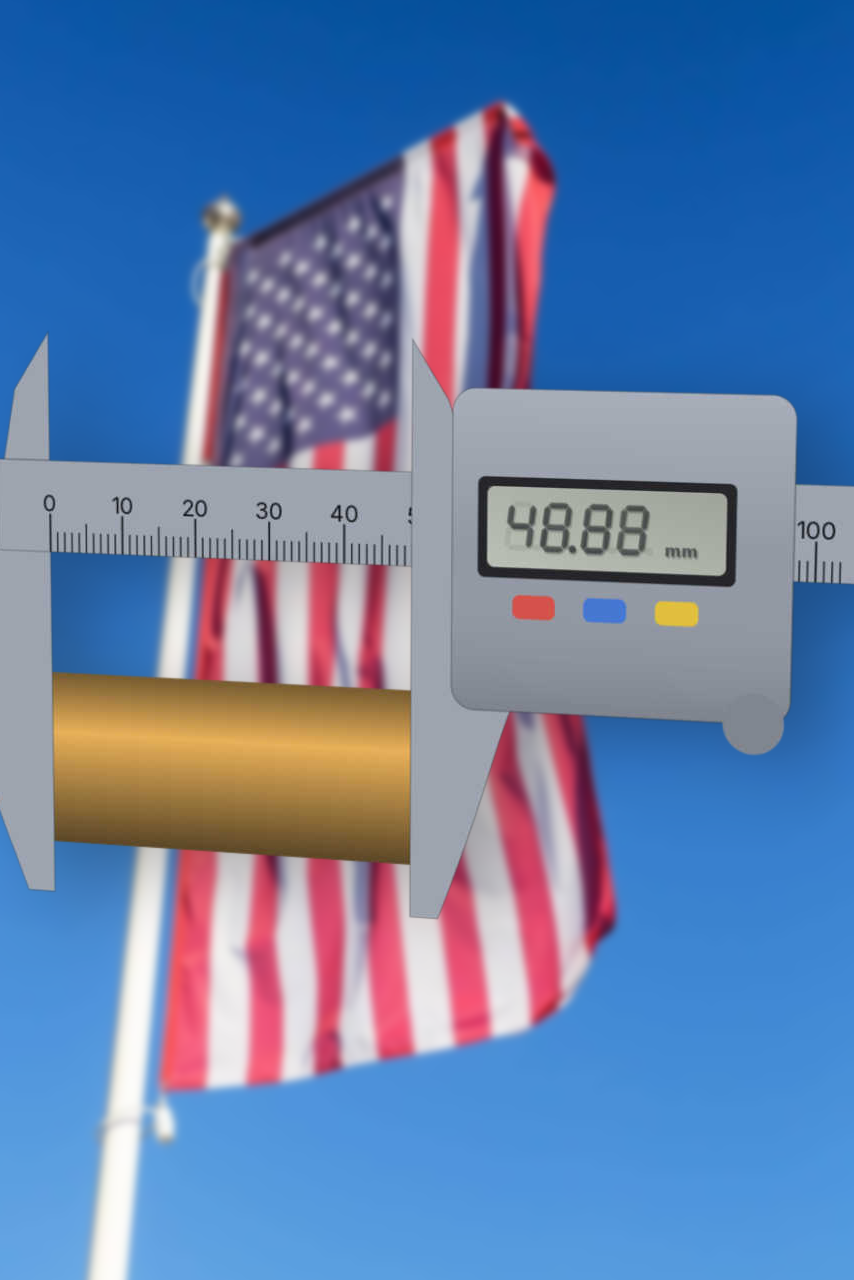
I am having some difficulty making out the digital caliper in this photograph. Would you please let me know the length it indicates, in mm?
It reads 48.88 mm
